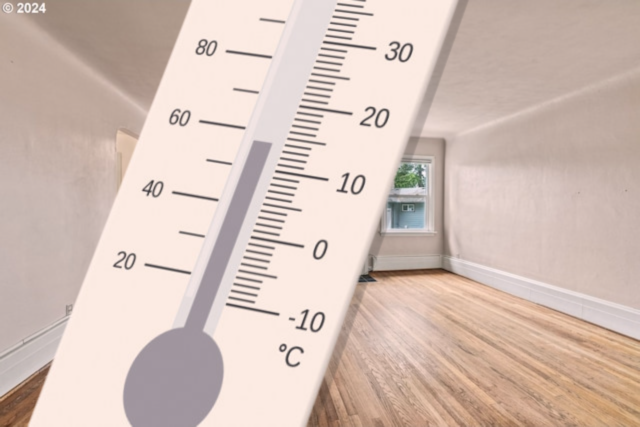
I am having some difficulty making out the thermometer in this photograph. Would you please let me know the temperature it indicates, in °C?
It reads 14 °C
